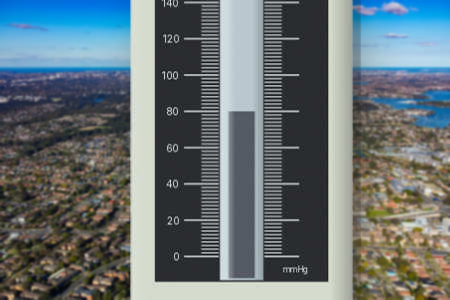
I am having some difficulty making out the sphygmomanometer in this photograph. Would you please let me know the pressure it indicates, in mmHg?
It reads 80 mmHg
